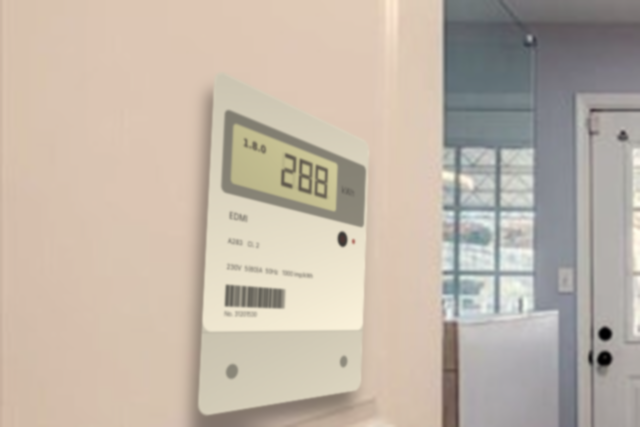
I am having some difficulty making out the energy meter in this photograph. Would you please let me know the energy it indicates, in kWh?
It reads 288 kWh
